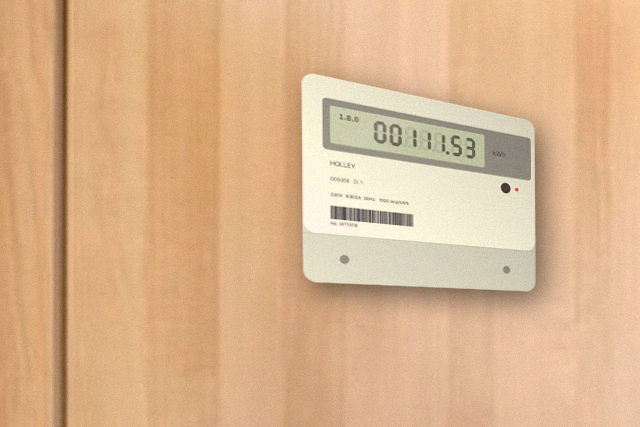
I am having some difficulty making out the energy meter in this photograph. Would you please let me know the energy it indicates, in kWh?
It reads 111.53 kWh
